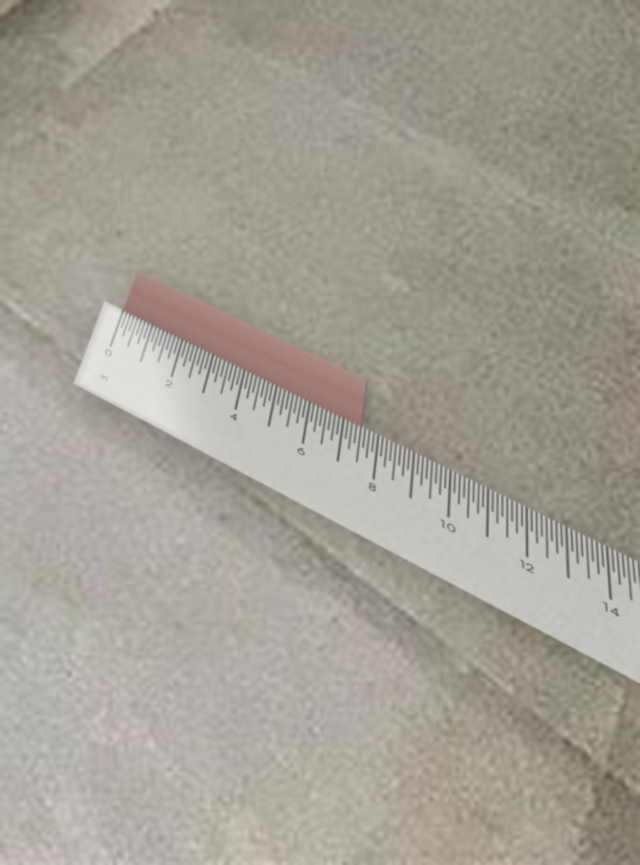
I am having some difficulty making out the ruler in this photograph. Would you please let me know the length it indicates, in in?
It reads 7.5 in
